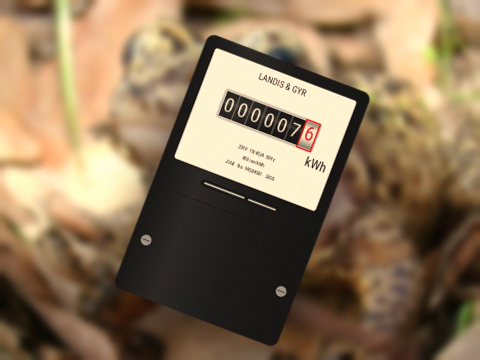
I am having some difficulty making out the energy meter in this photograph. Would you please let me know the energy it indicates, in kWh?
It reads 7.6 kWh
